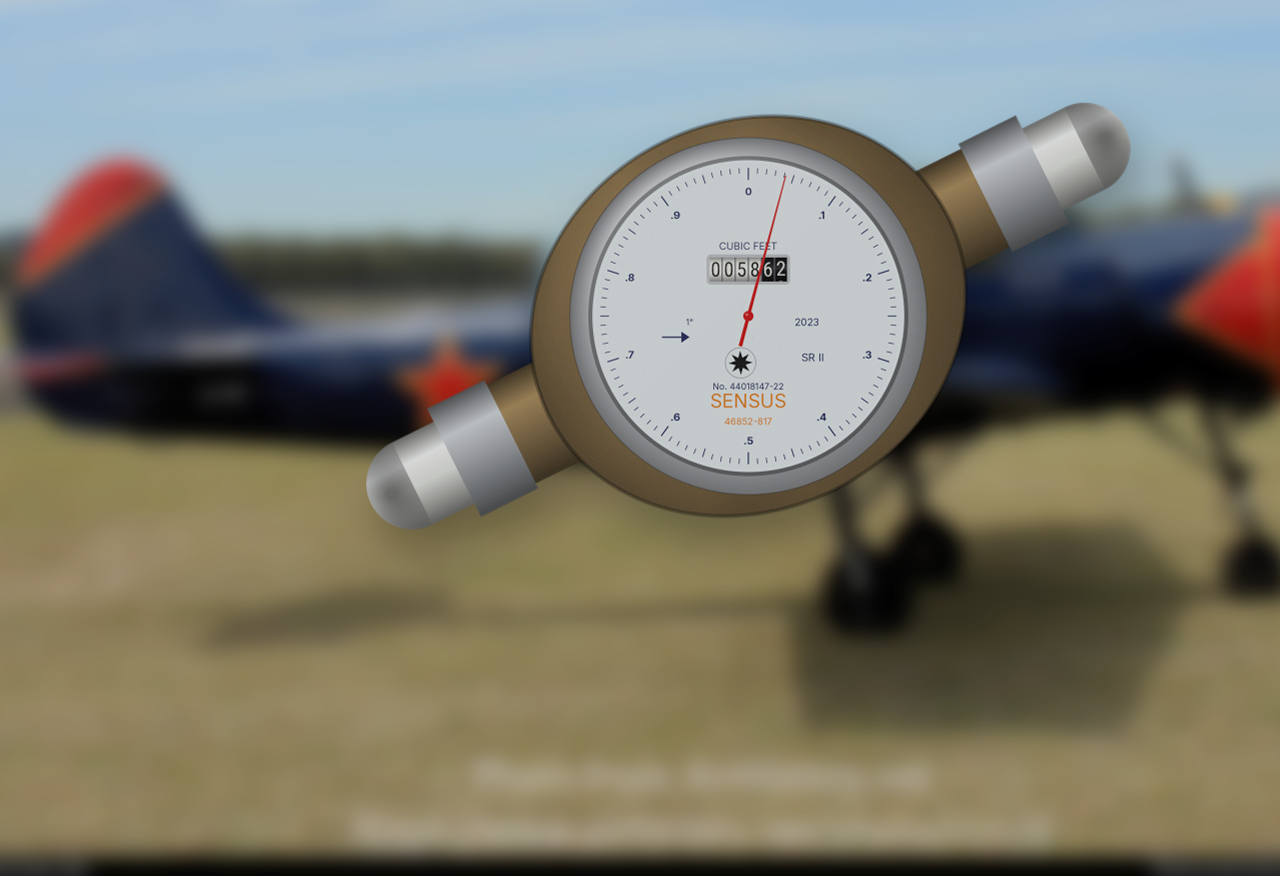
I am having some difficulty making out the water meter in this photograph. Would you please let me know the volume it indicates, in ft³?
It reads 5862.04 ft³
